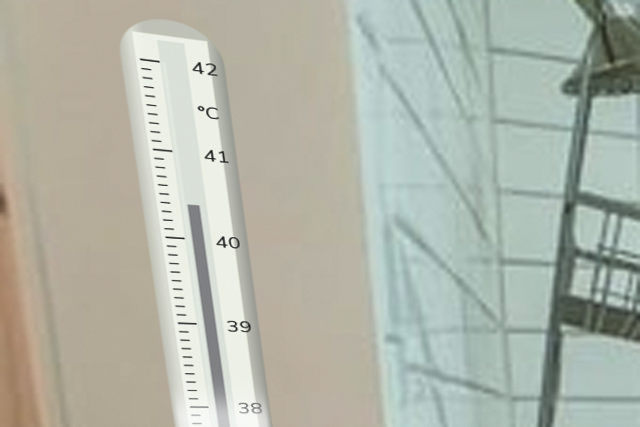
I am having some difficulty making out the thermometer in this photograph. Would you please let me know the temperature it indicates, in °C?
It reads 40.4 °C
